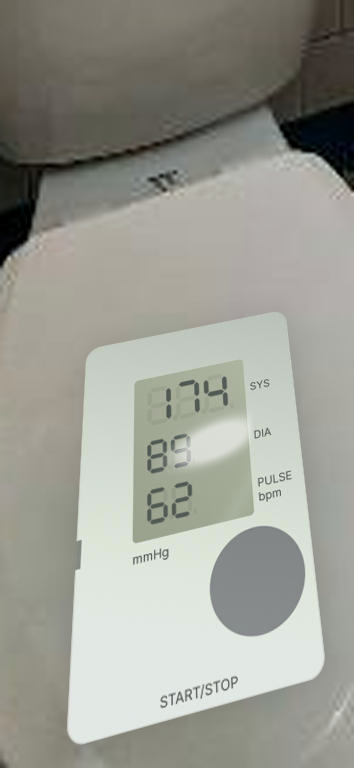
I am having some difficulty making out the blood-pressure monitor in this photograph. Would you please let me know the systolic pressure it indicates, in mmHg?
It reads 174 mmHg
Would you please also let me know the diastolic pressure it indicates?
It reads 89 mmHg
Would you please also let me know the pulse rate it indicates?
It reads 62 bpm
